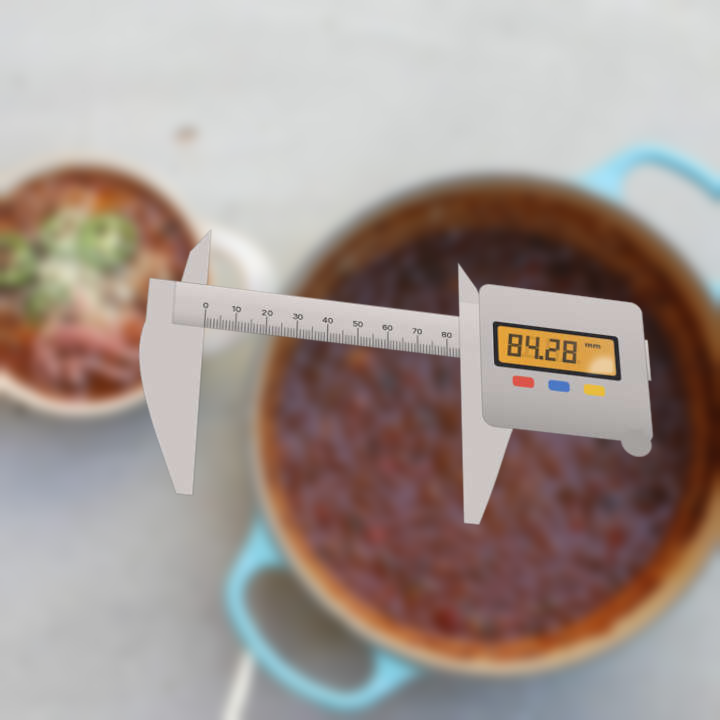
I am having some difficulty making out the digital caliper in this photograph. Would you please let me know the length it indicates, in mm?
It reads 84.28 mm
